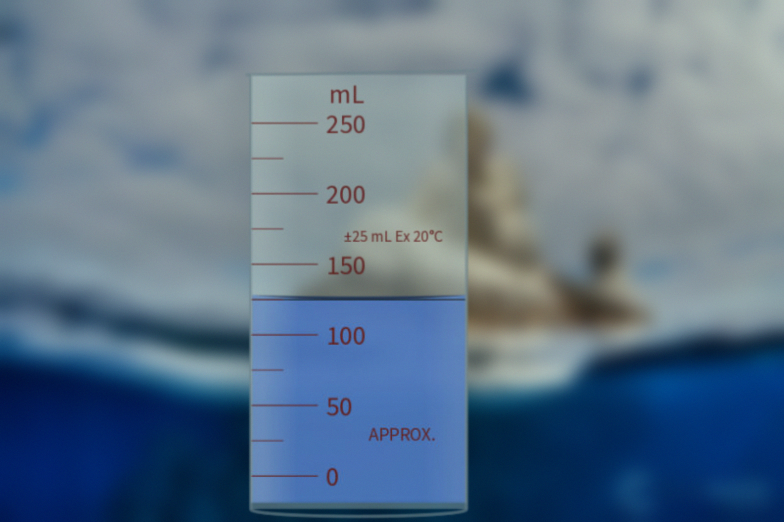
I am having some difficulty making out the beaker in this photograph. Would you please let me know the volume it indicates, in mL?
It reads 125 mL
